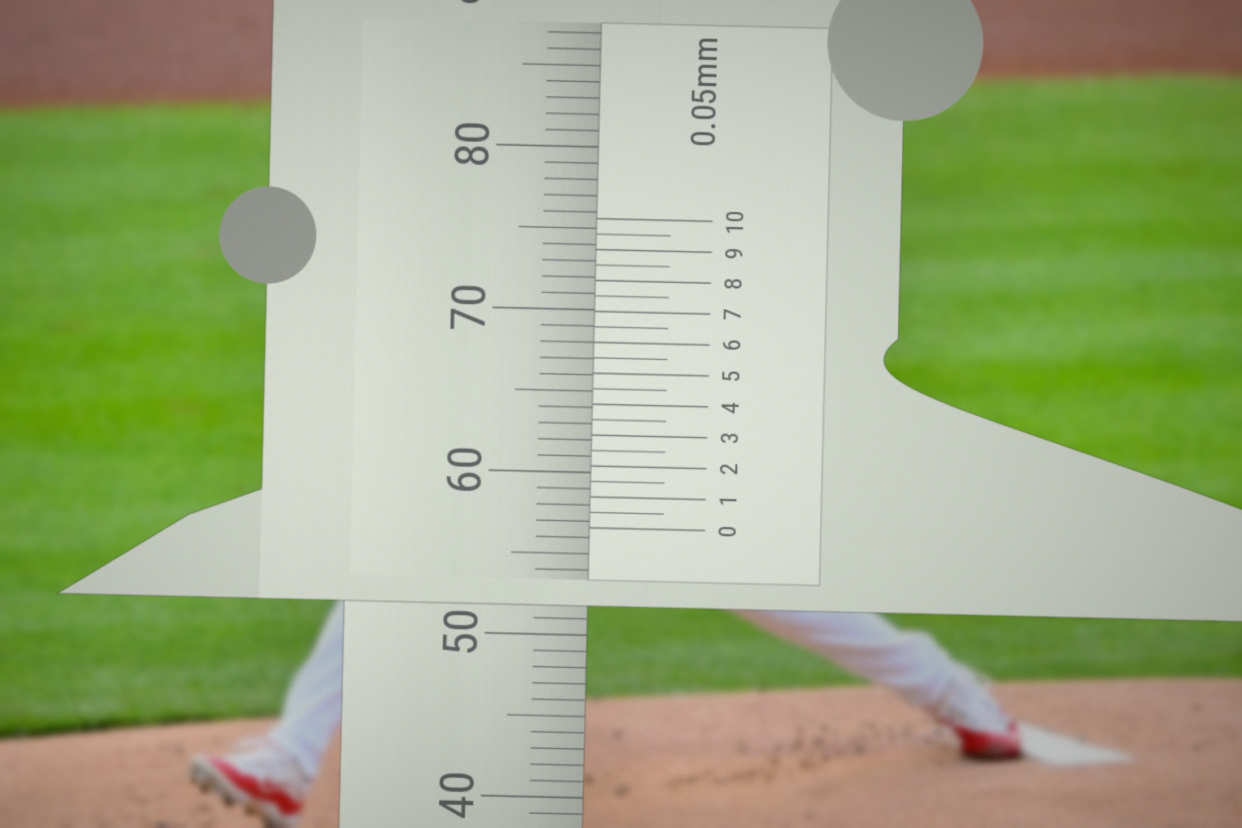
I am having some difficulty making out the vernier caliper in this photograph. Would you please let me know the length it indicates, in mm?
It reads 56.6 mm
